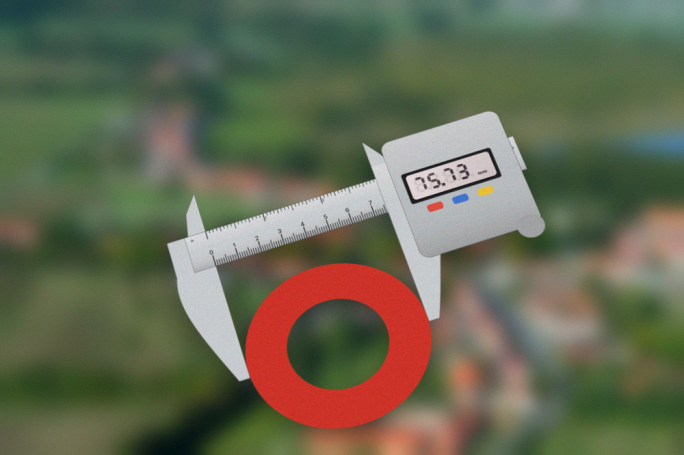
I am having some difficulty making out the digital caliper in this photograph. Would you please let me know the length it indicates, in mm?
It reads 75.73 mm
